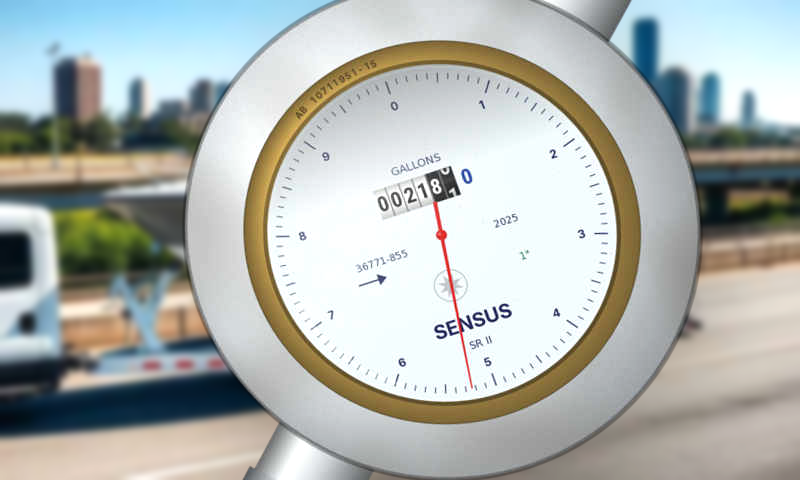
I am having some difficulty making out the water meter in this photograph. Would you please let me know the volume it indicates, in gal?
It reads 21805.2 gal
